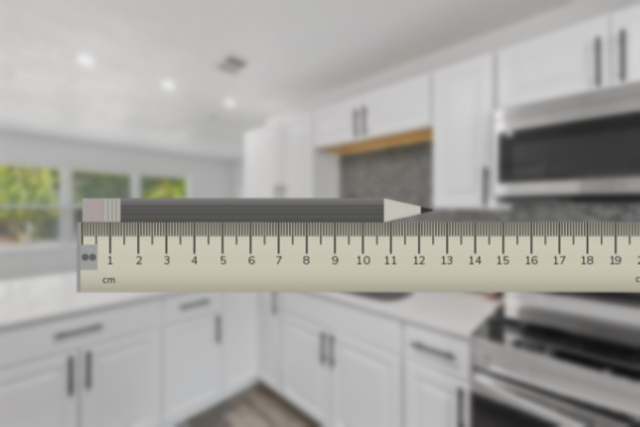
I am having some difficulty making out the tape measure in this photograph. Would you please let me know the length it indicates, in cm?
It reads 12.5 cm
